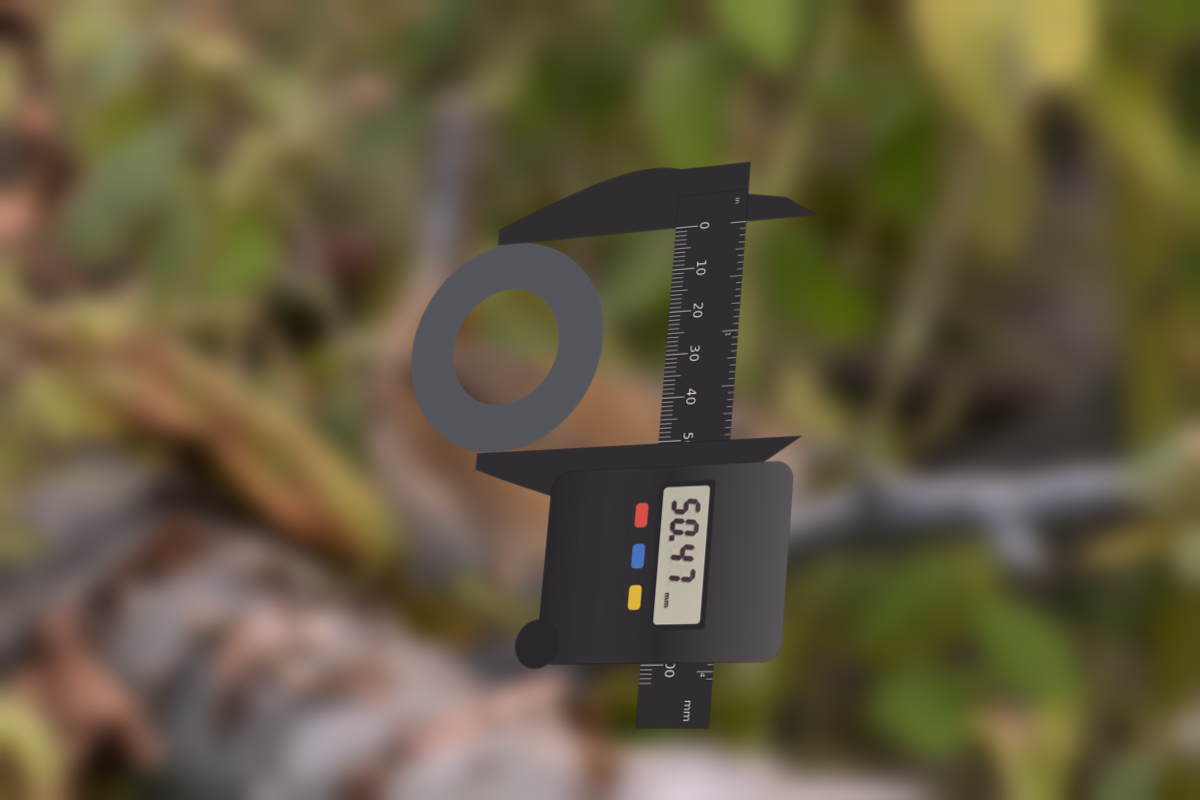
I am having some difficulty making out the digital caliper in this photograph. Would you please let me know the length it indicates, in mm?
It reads 50.47 mm
